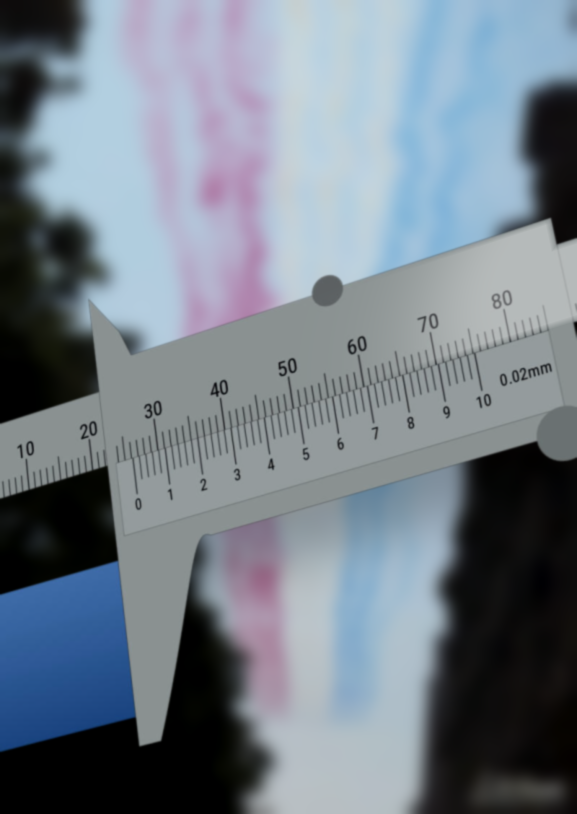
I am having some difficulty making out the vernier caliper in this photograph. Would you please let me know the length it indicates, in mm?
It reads 26.2 mm
